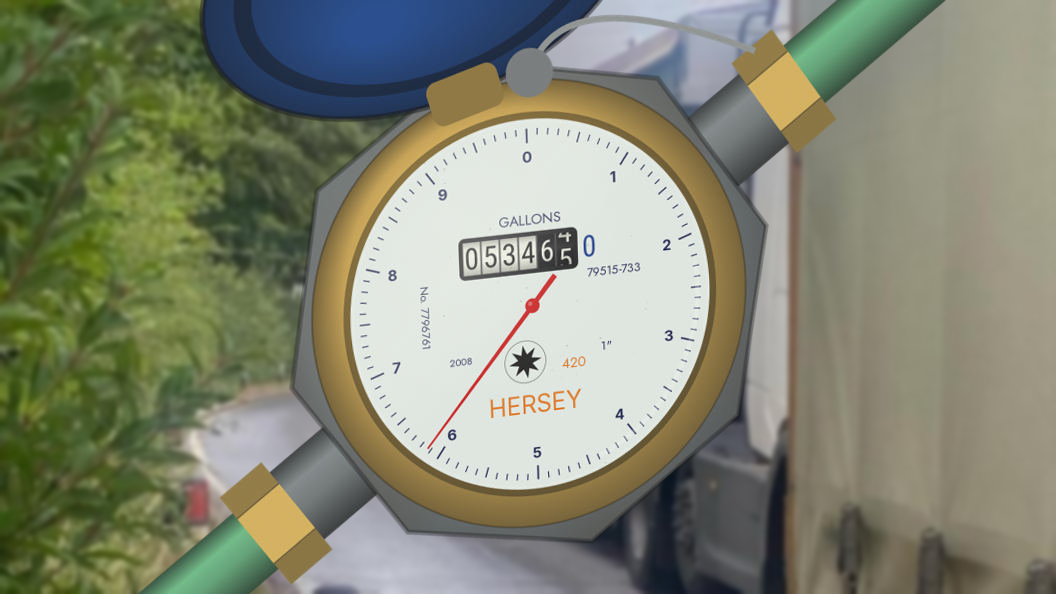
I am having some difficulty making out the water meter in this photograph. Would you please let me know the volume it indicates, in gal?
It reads 534646.1 gal
